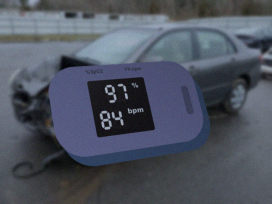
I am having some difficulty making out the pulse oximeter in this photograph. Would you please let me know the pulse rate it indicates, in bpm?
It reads 84 bpm
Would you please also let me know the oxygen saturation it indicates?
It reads 97 %
